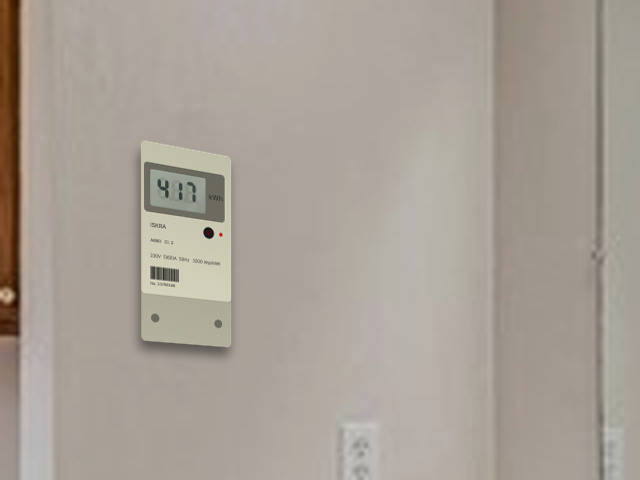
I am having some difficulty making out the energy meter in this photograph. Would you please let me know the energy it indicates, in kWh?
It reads 417 kWh
